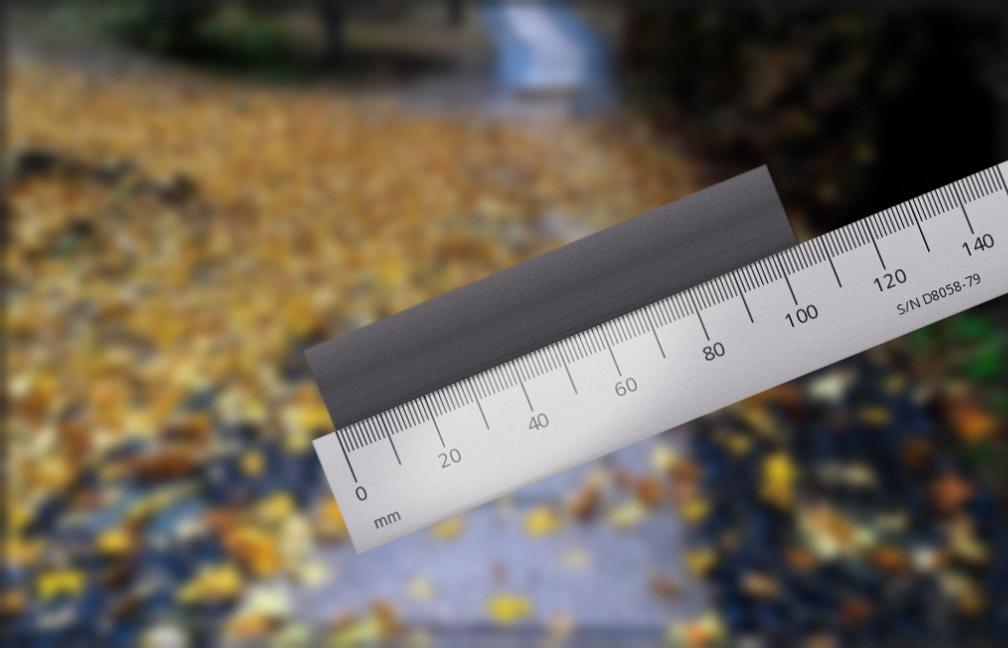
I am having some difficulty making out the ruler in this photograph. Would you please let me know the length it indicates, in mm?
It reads 105 mm
